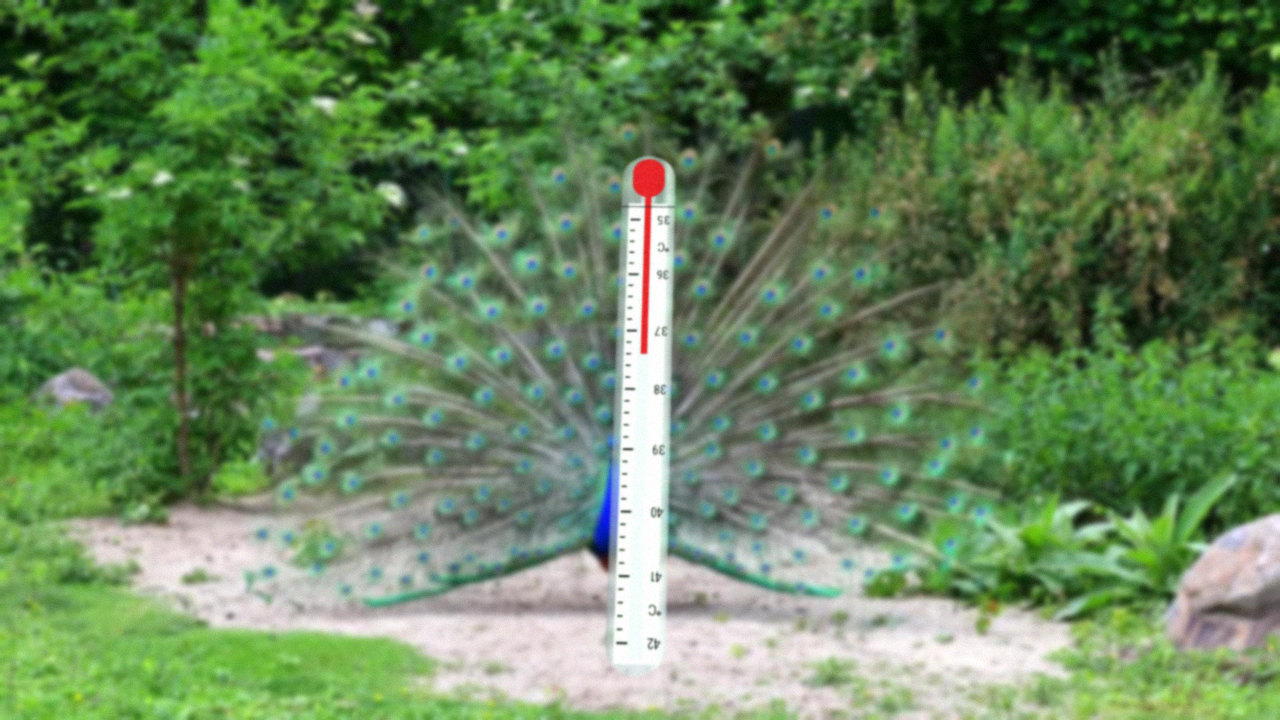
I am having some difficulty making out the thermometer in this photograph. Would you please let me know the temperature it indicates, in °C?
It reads 37.4 °C
